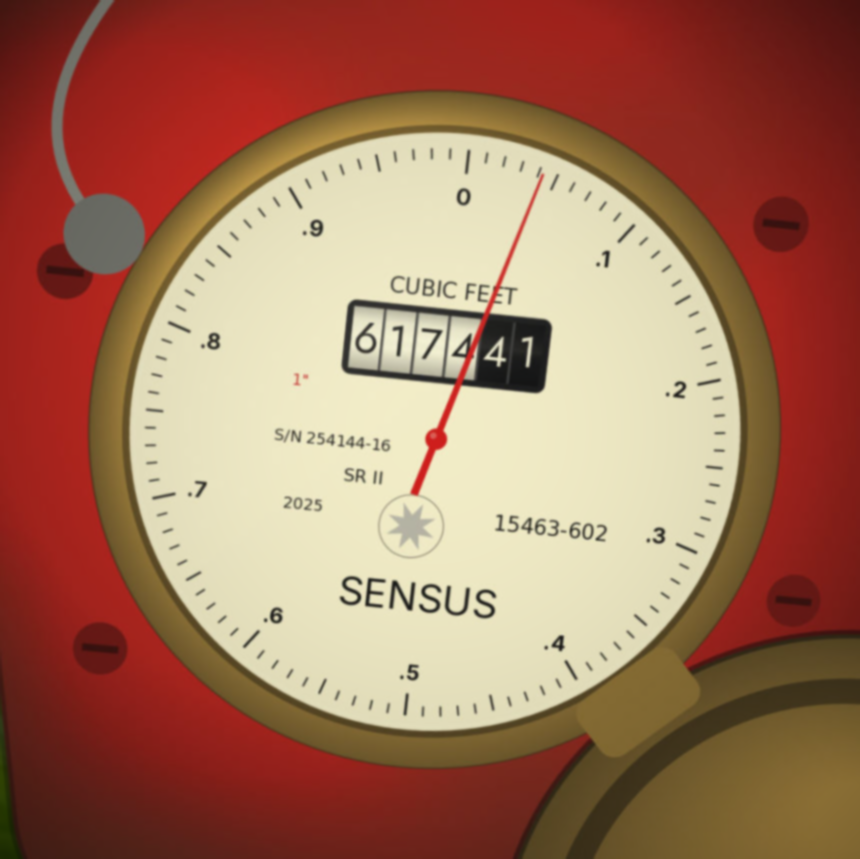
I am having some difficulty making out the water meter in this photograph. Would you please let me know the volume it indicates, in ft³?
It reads 617441.04 ft³
